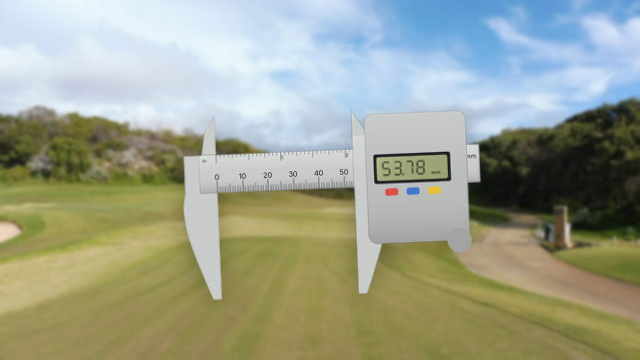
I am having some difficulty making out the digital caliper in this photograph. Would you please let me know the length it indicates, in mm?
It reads 53.78 mm
